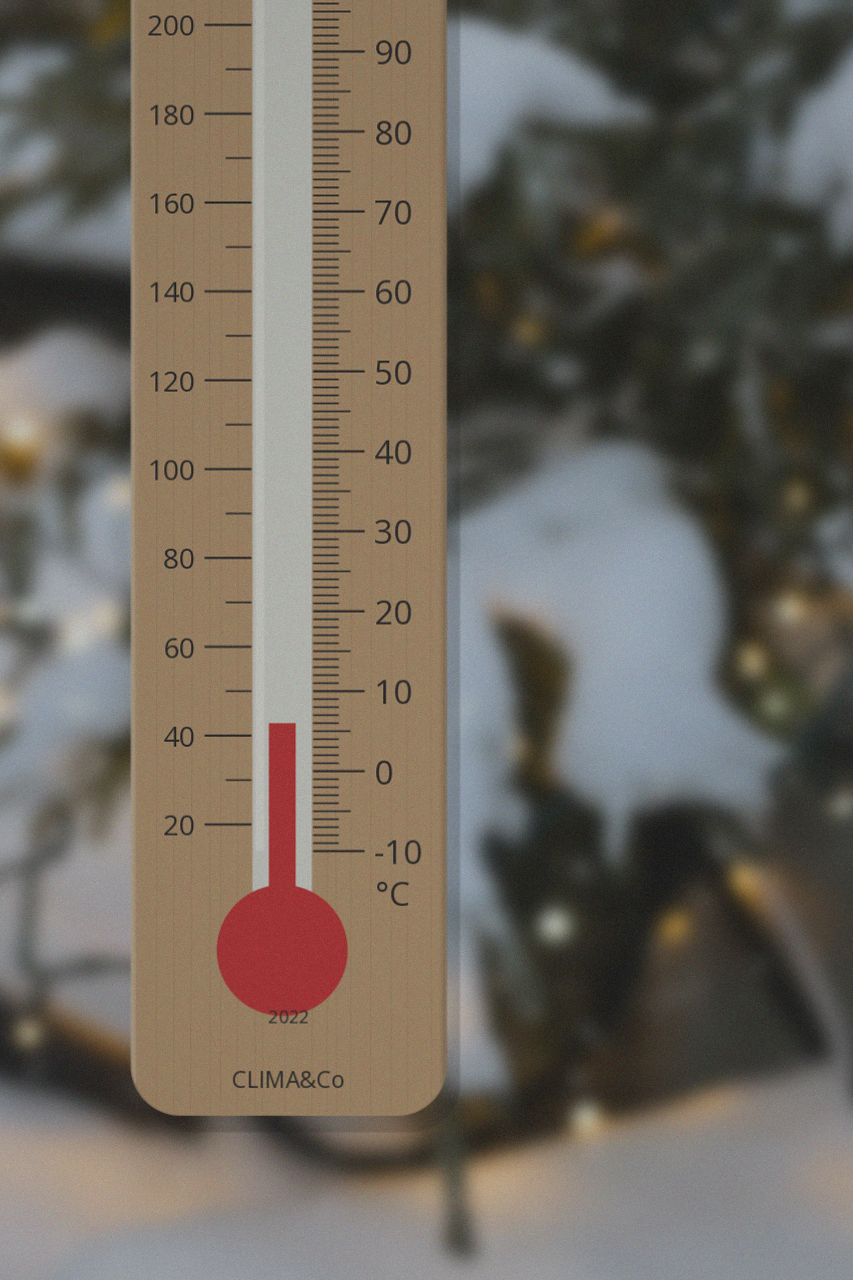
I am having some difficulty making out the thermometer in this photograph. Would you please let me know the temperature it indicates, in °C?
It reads 6 °C
